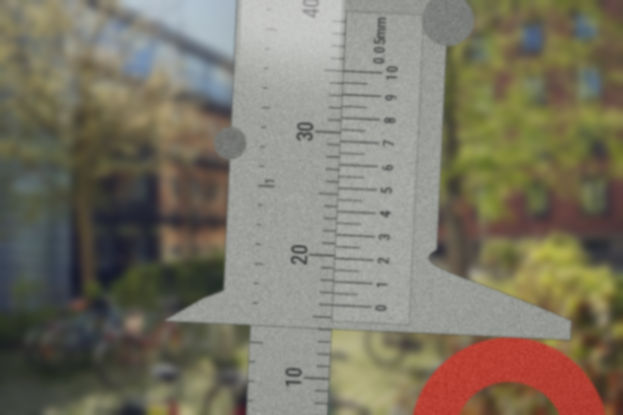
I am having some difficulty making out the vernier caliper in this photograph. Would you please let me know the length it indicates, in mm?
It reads 16.0 mm
